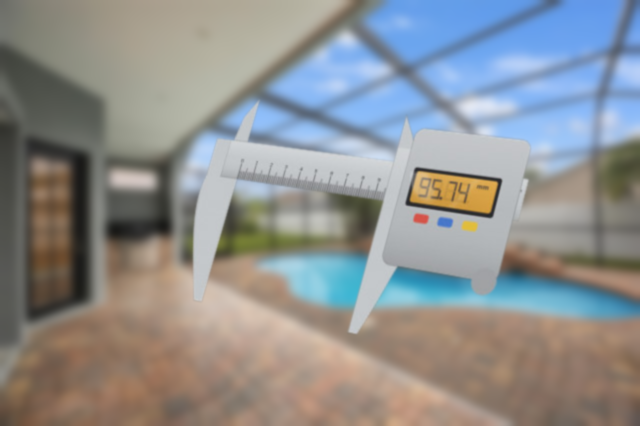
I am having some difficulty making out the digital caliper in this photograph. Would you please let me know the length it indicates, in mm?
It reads 95.74 mm
